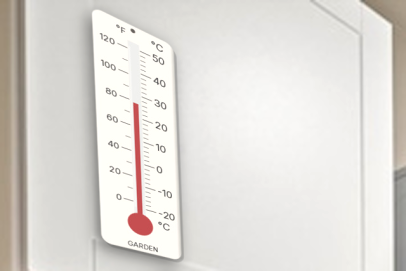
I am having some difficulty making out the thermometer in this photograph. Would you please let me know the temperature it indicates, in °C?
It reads 26 °C
